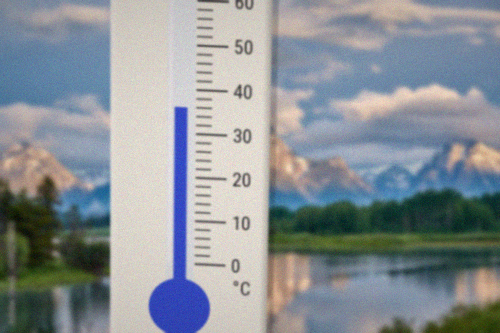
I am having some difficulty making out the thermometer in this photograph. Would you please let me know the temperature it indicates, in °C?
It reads 36 °C
